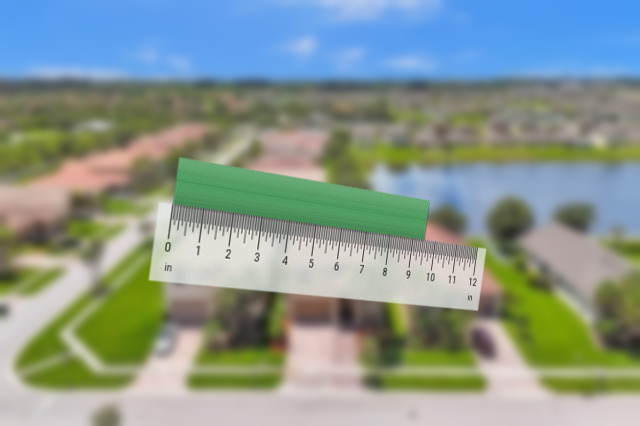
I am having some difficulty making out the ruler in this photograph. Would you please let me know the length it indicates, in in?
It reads 9.5 in
